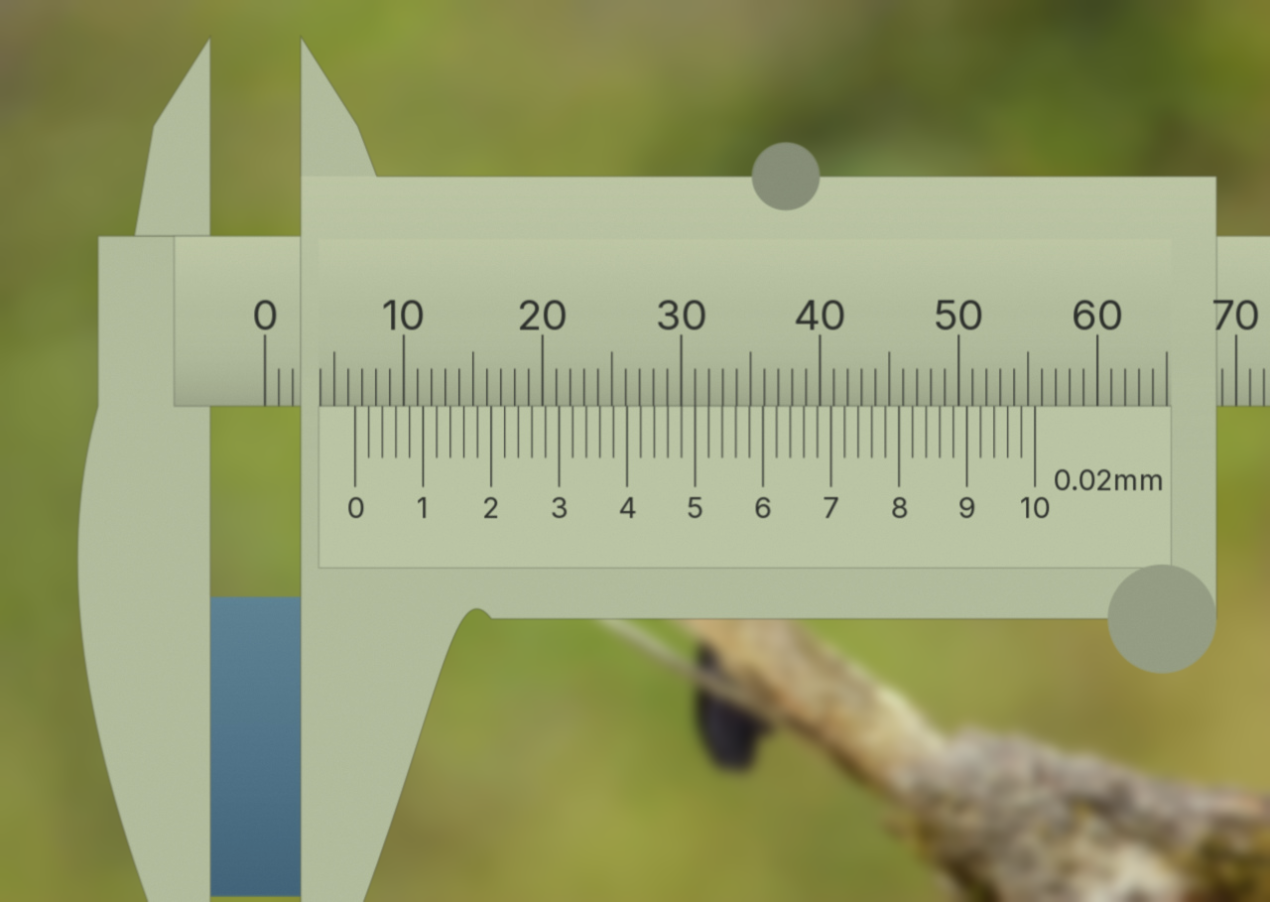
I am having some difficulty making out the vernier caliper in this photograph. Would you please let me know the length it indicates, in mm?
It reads 6.5 mm
